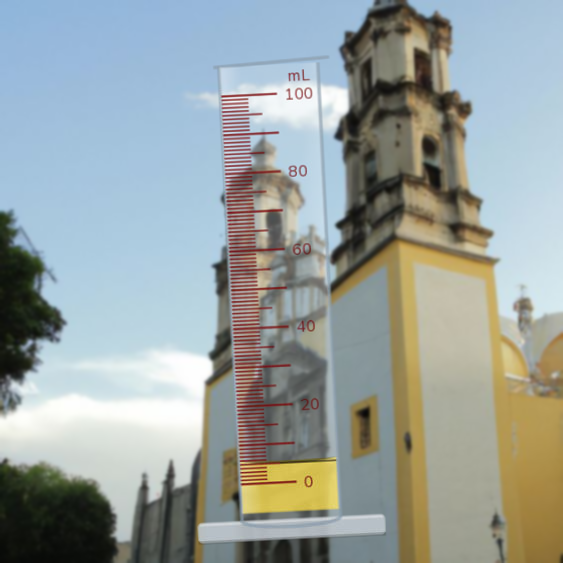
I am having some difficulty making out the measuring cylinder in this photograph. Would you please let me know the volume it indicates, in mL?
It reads 5 mL
